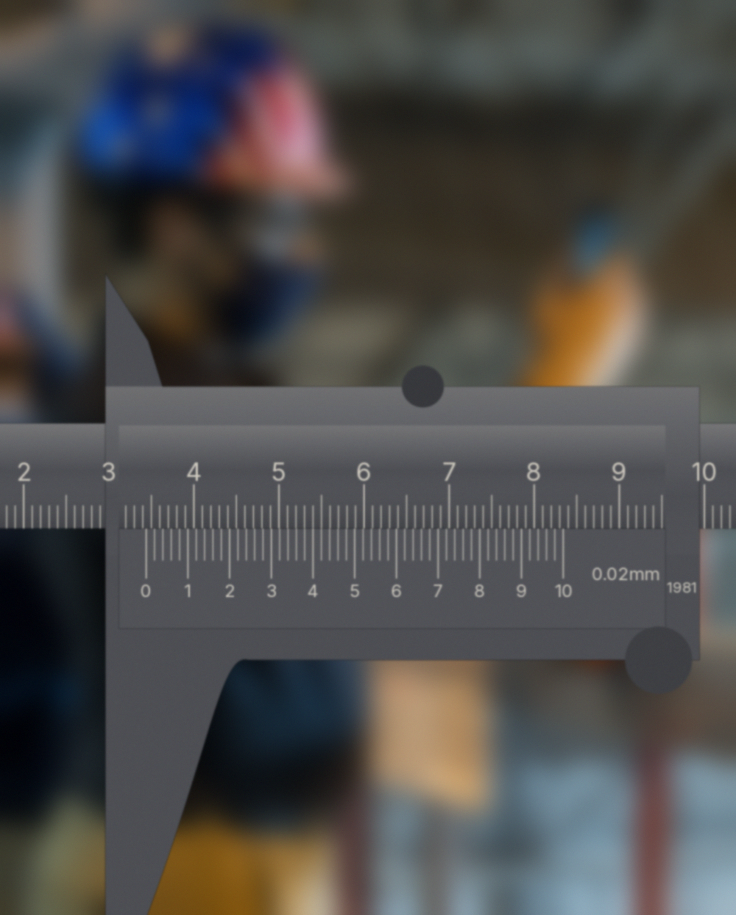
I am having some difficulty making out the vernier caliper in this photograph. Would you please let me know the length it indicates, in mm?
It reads 34.4 mm
